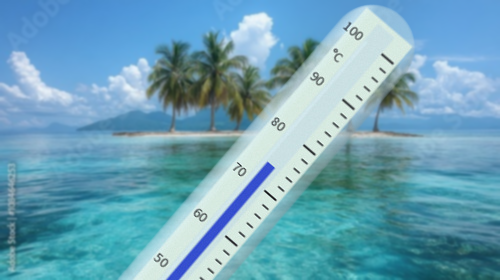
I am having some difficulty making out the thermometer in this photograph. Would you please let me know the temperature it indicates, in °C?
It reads 74 °C
